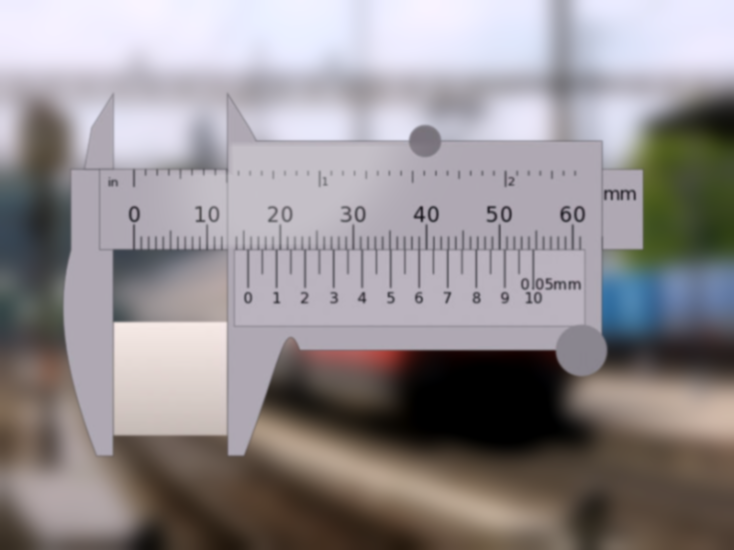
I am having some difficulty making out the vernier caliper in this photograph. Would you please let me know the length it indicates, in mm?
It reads 15.6 mm
